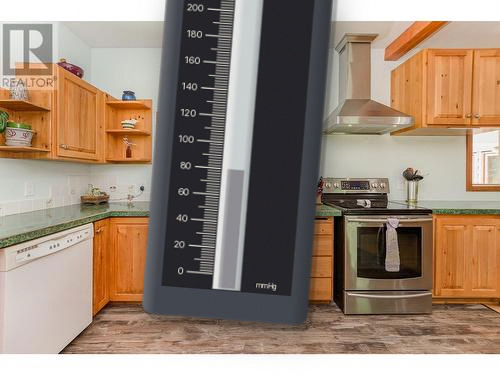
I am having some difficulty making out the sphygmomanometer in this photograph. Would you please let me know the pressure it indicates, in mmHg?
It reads 80 mmHg
